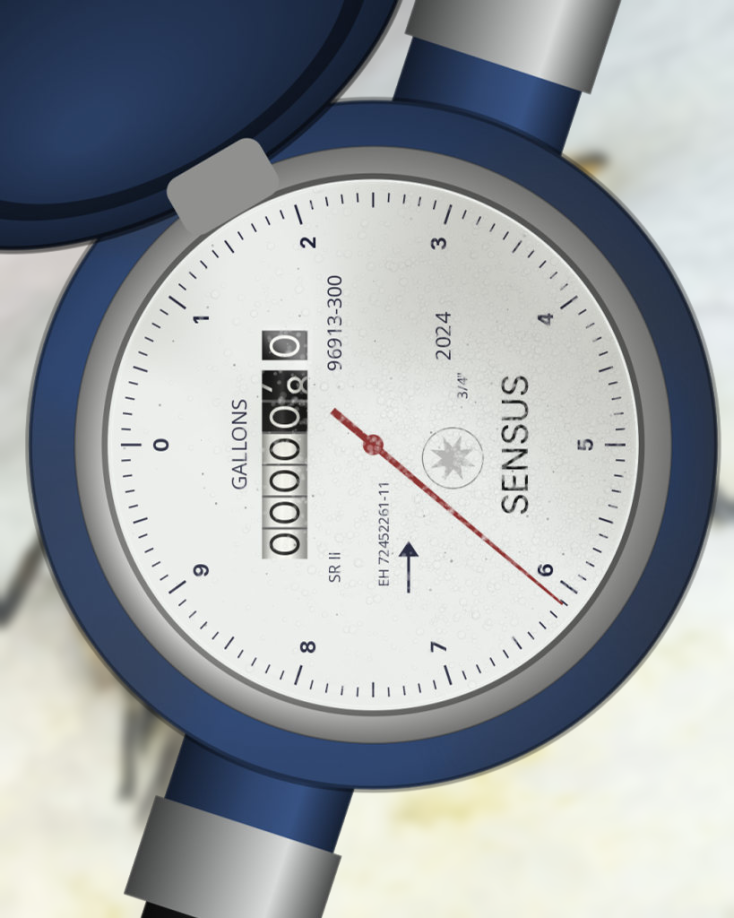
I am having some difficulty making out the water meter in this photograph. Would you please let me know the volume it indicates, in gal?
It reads 76.1 gal
